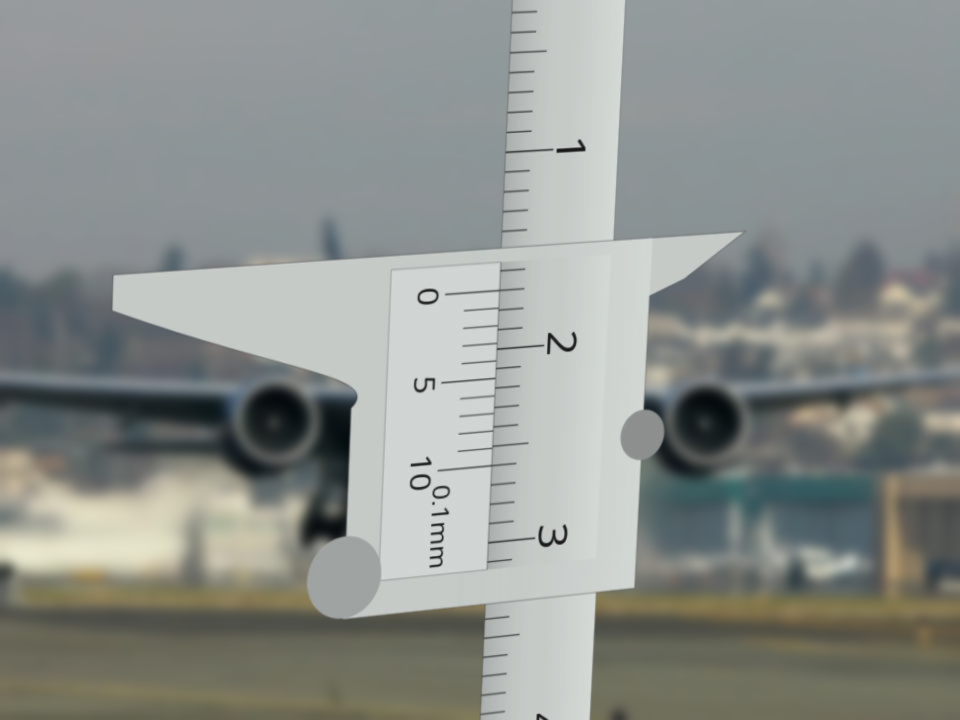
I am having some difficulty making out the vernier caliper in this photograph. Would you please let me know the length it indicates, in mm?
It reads 17.0 mm
